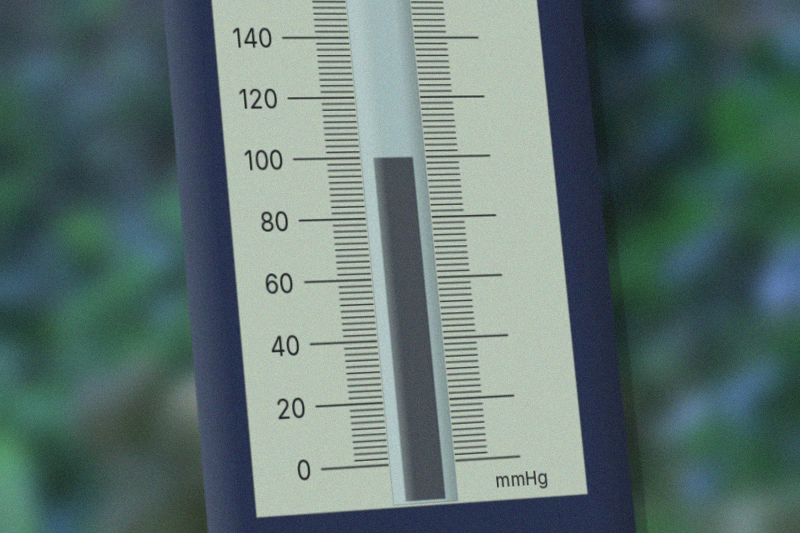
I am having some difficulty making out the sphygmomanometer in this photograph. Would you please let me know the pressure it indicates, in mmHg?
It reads 100 mmHg
